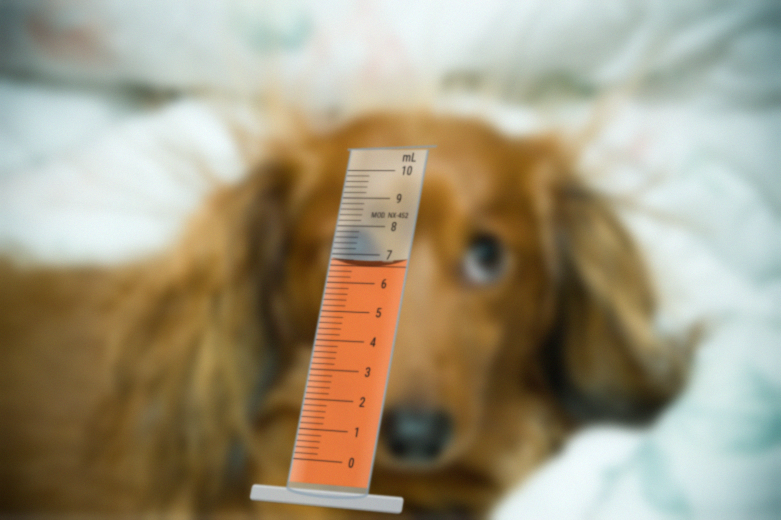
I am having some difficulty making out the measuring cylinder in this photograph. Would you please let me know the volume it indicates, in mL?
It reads 6.6 mL
